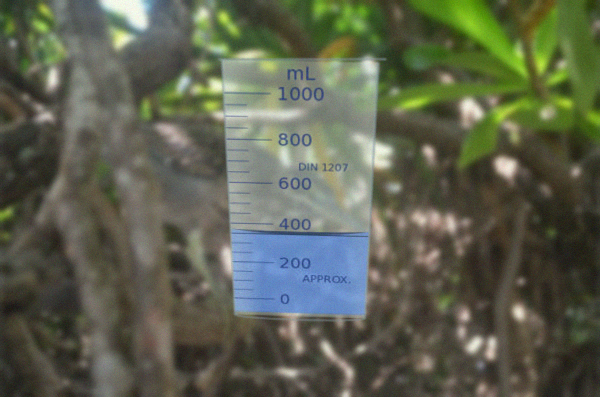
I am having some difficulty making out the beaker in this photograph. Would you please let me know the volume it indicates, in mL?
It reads 350 mL
